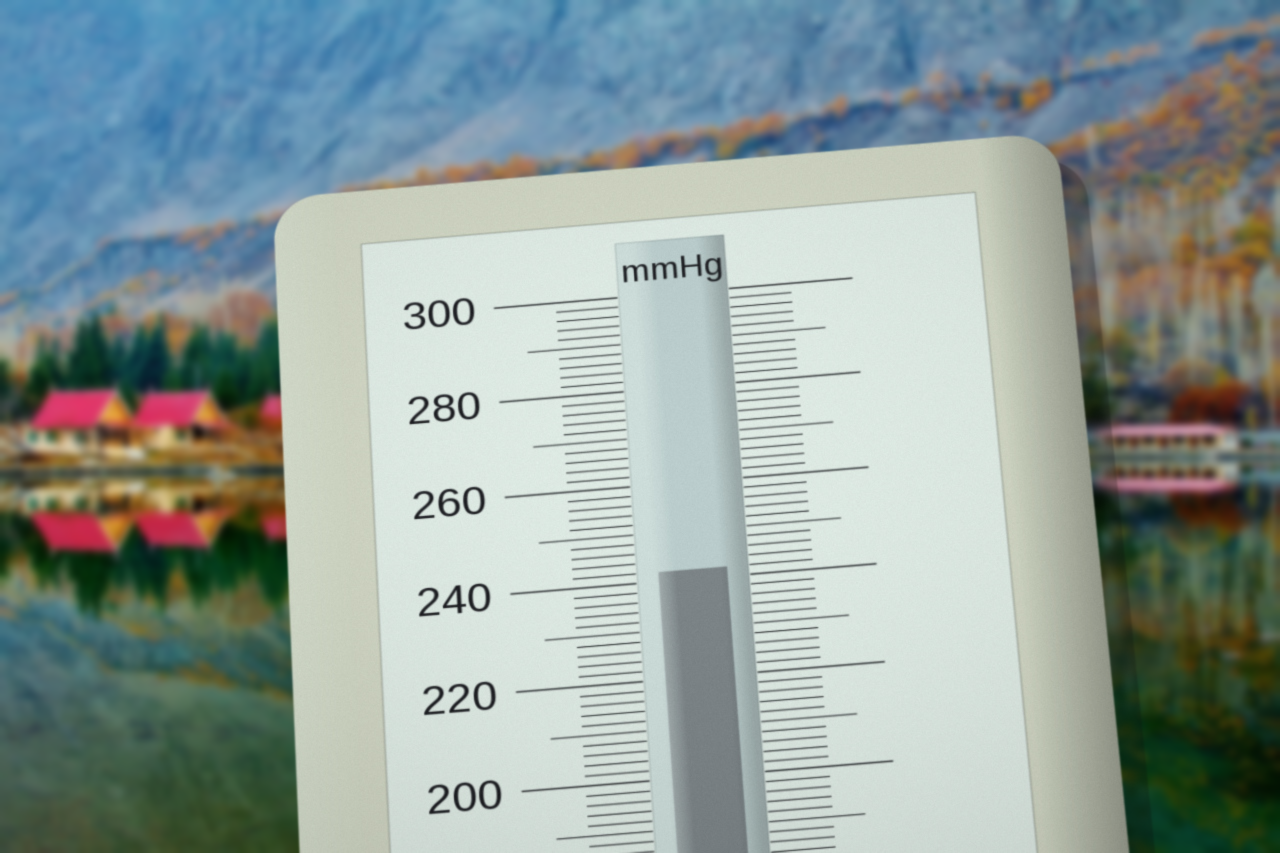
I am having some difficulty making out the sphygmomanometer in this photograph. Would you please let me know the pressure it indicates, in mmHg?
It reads 242 mmHg
